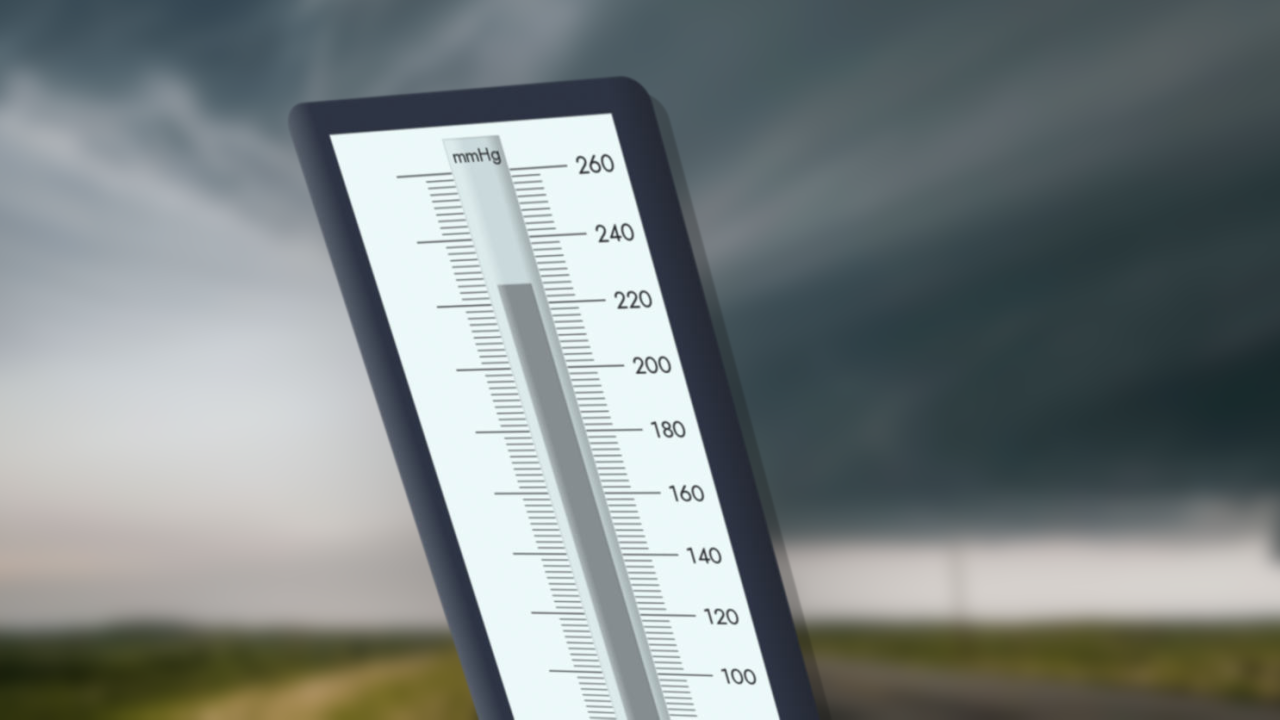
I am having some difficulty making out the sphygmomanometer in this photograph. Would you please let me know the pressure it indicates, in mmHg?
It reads 226 mmHg
